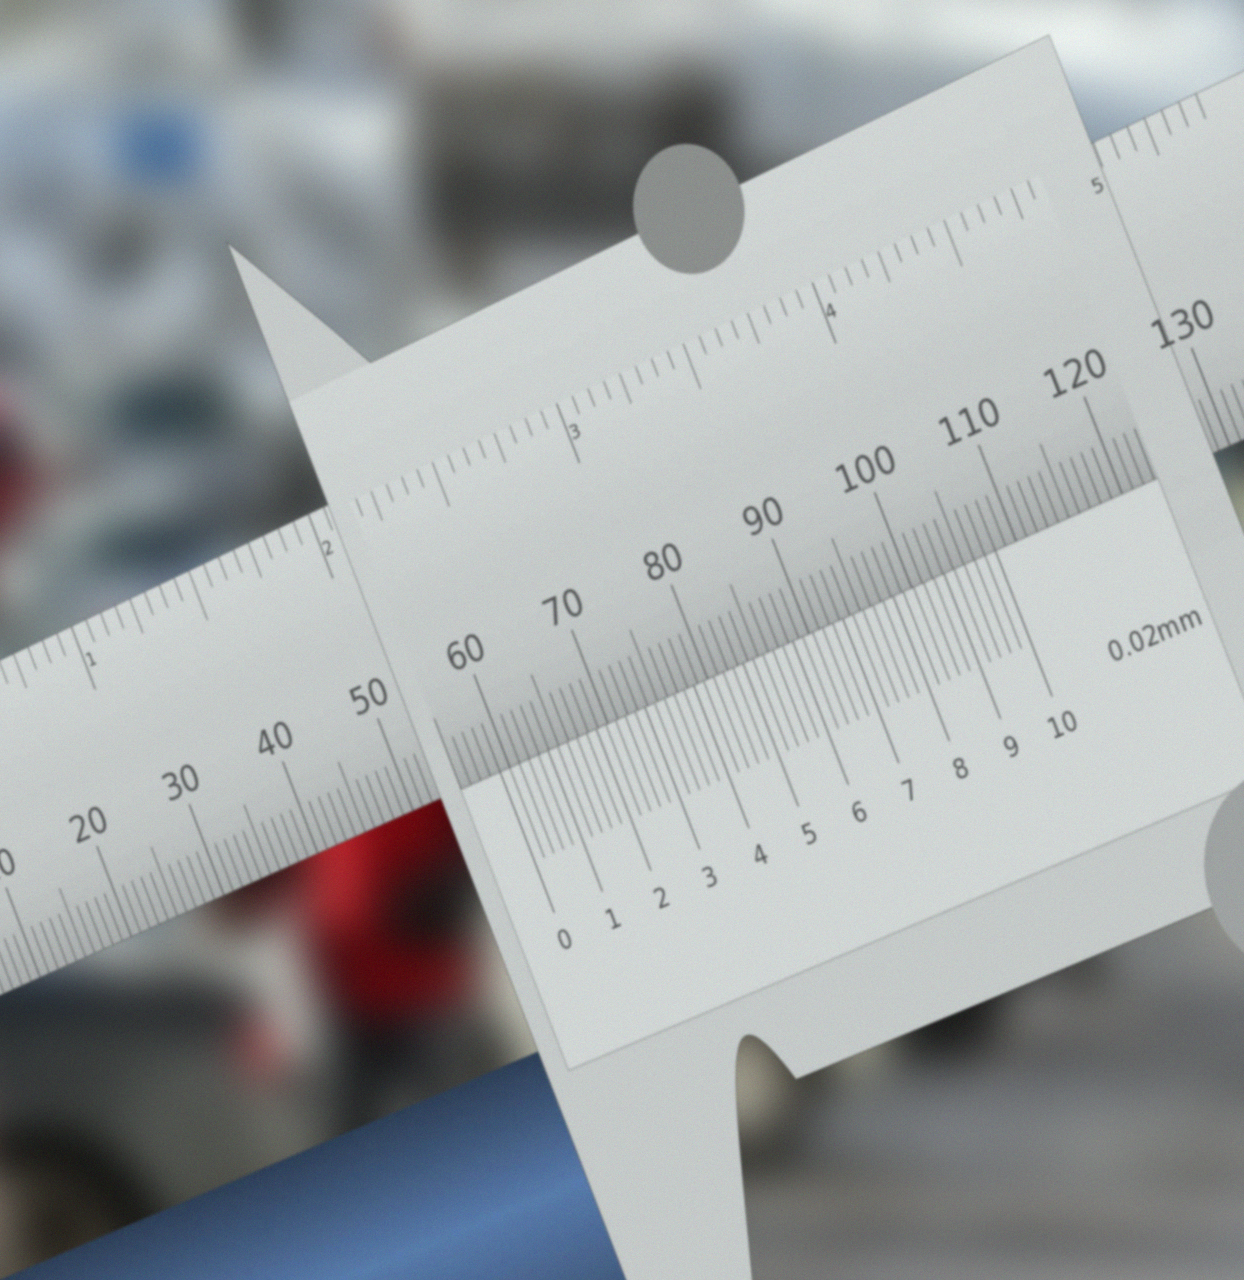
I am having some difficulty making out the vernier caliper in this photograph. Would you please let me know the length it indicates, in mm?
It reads 59.0 mm
